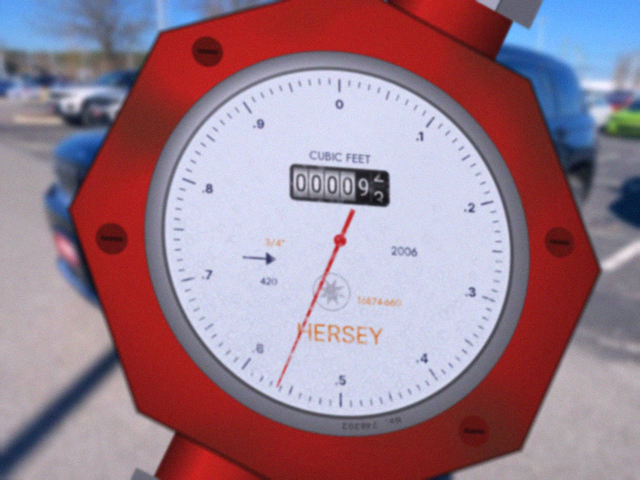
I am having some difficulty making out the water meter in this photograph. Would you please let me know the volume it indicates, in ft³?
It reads 92.56 ft³
